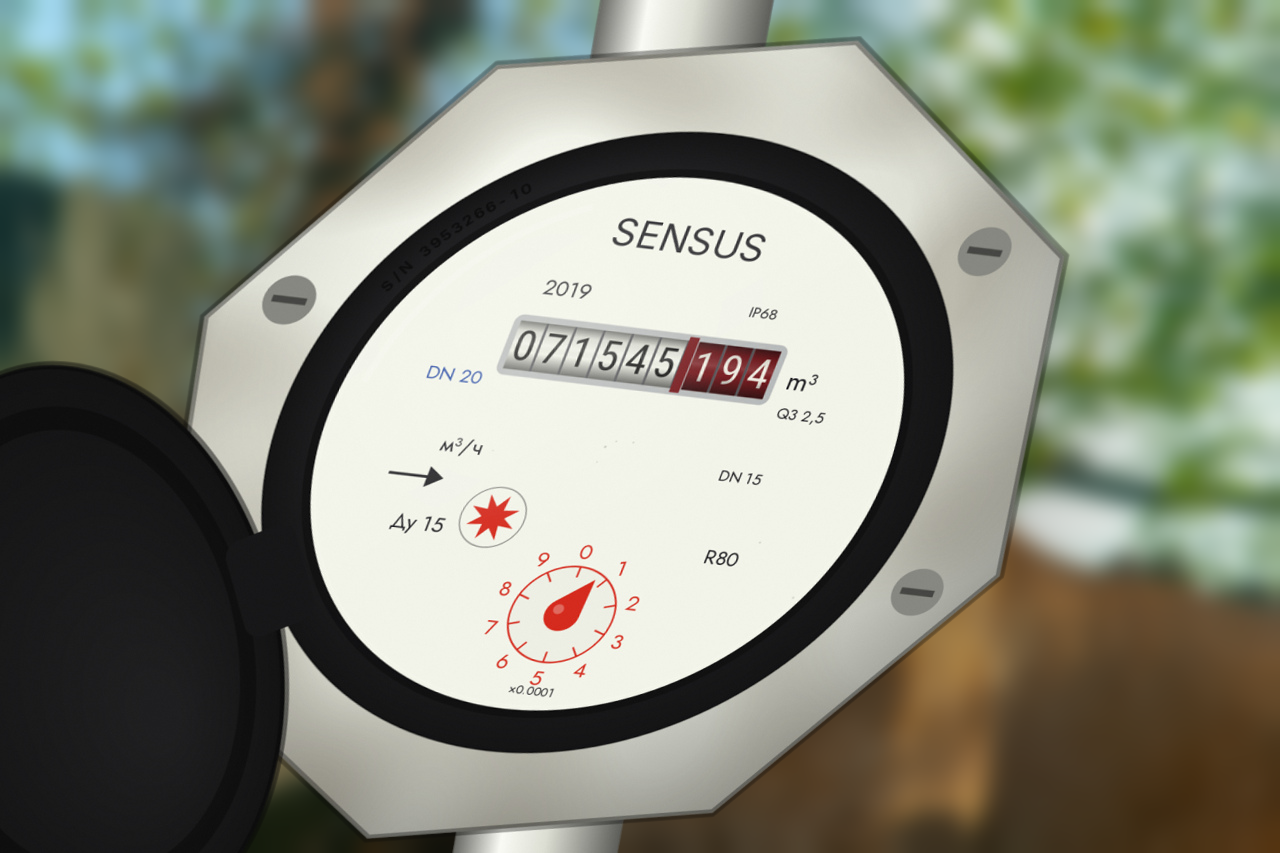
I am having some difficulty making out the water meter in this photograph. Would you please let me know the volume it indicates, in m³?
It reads 71545.1940 m³
